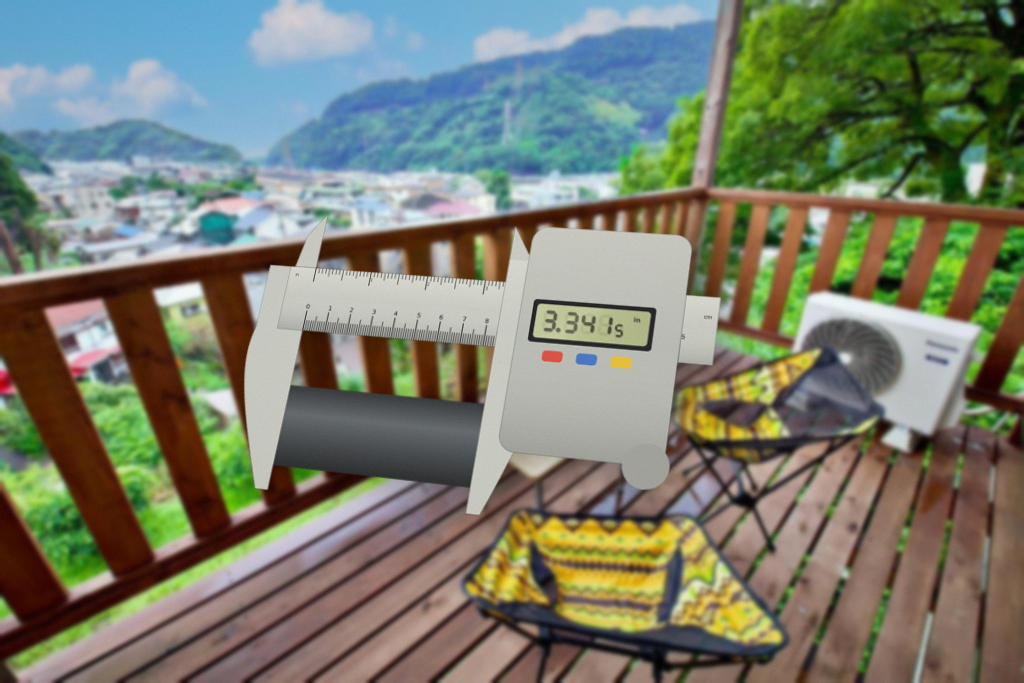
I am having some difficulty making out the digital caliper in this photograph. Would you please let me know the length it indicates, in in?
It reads 3.3415 in
